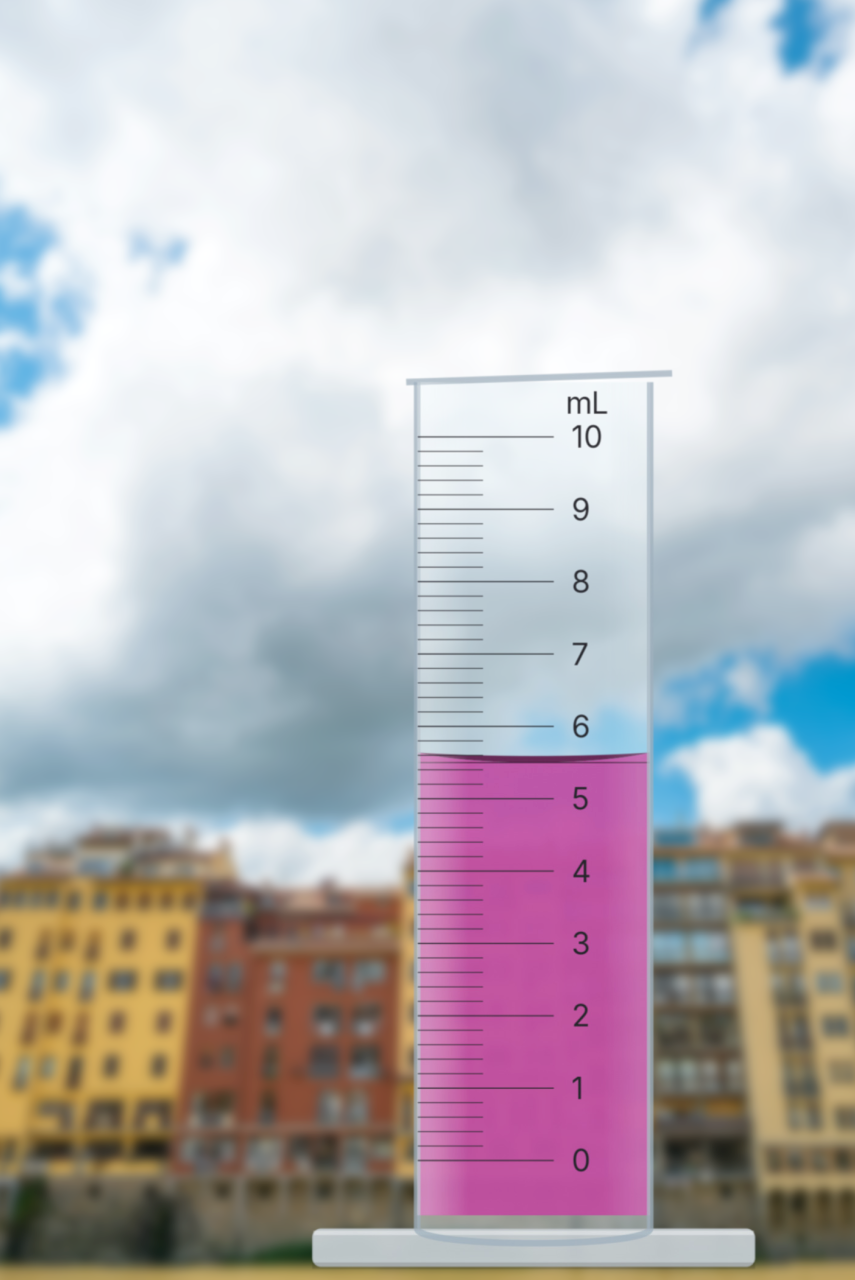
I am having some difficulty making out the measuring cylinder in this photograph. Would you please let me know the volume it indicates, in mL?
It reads 5.5 mL
